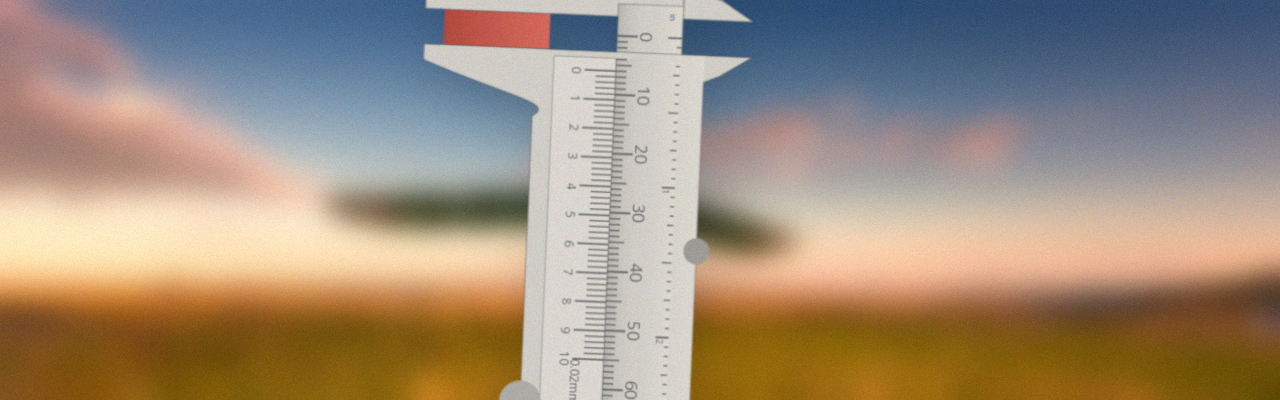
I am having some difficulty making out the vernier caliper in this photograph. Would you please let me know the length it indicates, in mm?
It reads 6.0 mm
